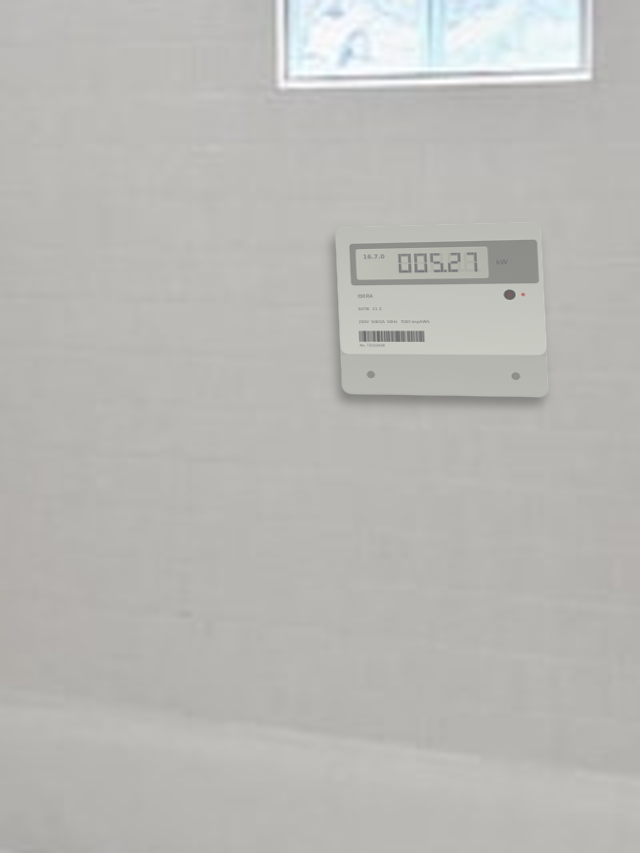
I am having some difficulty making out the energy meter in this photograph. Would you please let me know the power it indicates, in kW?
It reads 5.27 kW
